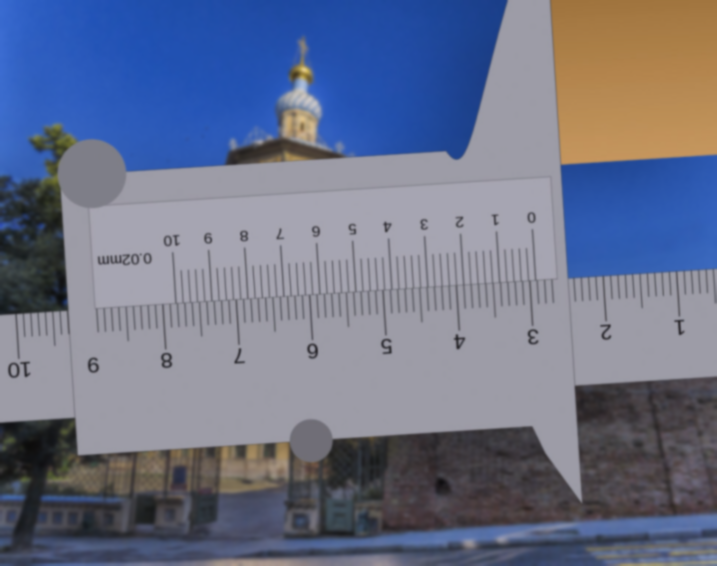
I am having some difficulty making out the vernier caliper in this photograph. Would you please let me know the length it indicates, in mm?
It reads 29.2 mm
